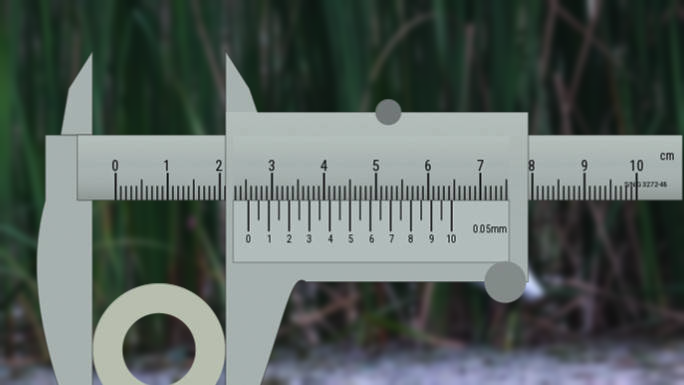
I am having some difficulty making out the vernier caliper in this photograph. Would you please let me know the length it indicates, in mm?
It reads 25.5 mm
